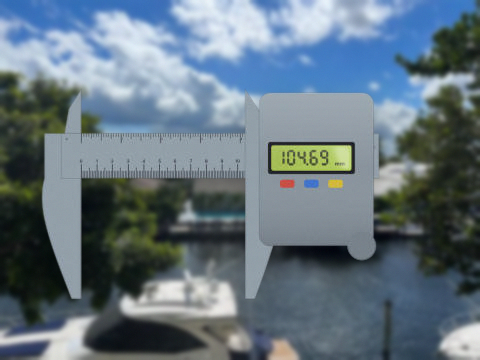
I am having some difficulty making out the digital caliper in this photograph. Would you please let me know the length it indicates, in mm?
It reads 104.69 mm
